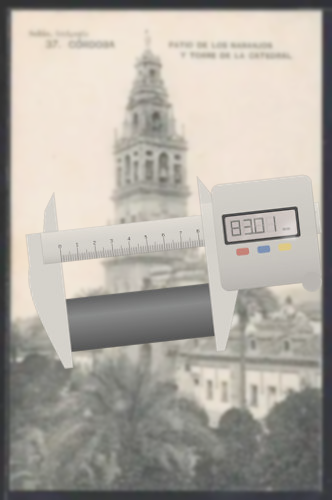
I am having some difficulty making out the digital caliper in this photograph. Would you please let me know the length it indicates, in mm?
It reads 83.01 mm
